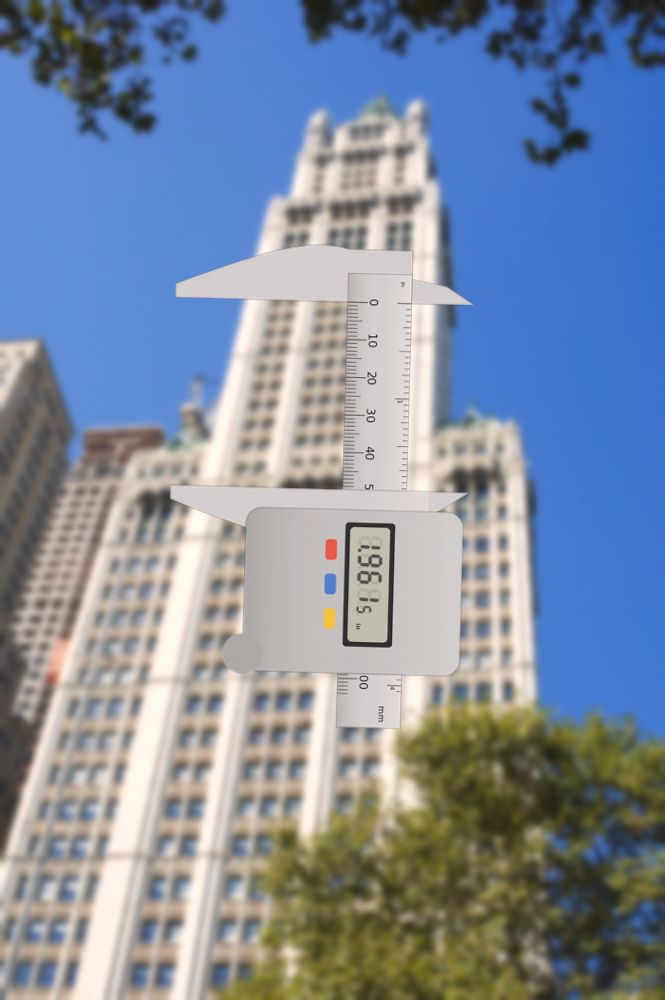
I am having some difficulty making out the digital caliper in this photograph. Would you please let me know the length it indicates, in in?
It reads 1.9615 in
